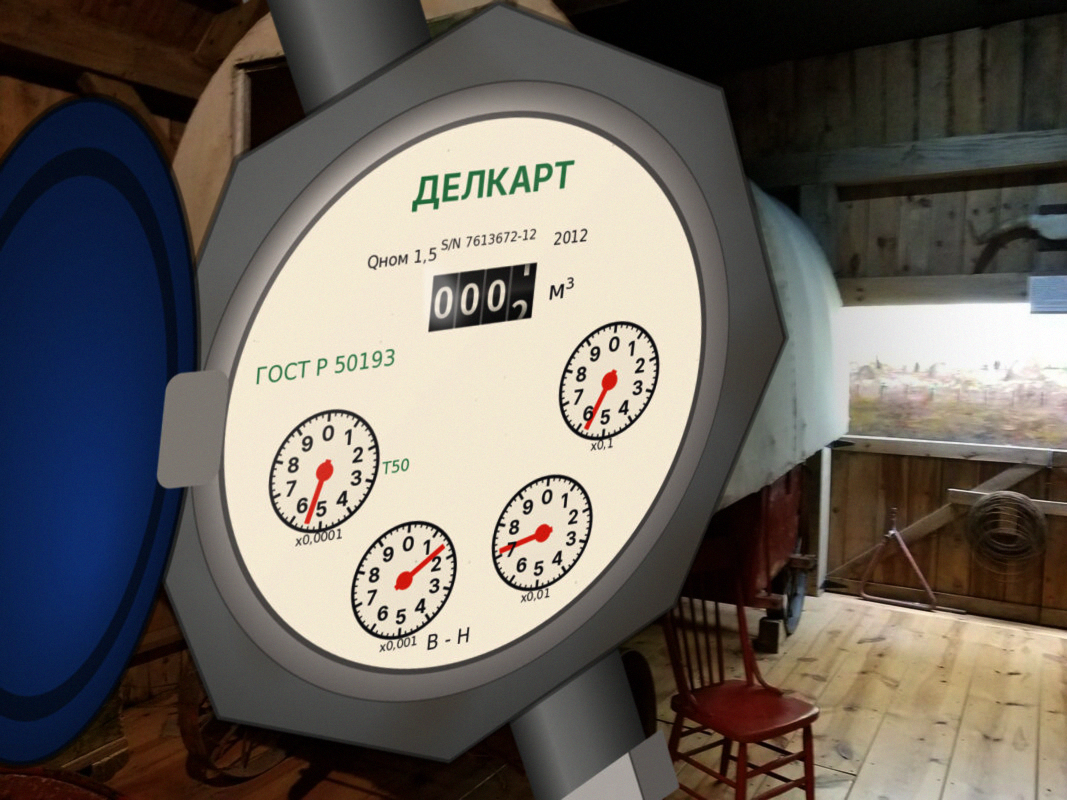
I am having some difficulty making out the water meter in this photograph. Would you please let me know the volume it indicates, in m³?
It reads 1.5715 m³
